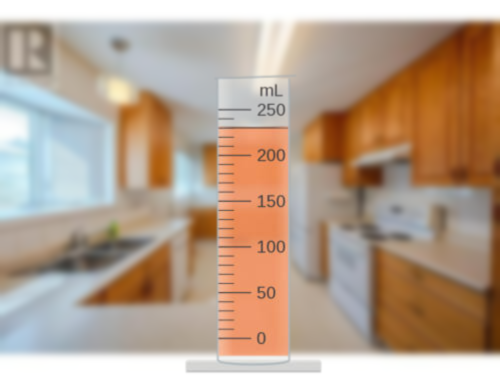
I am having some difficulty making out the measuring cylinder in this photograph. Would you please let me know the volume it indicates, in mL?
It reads 230 mL
